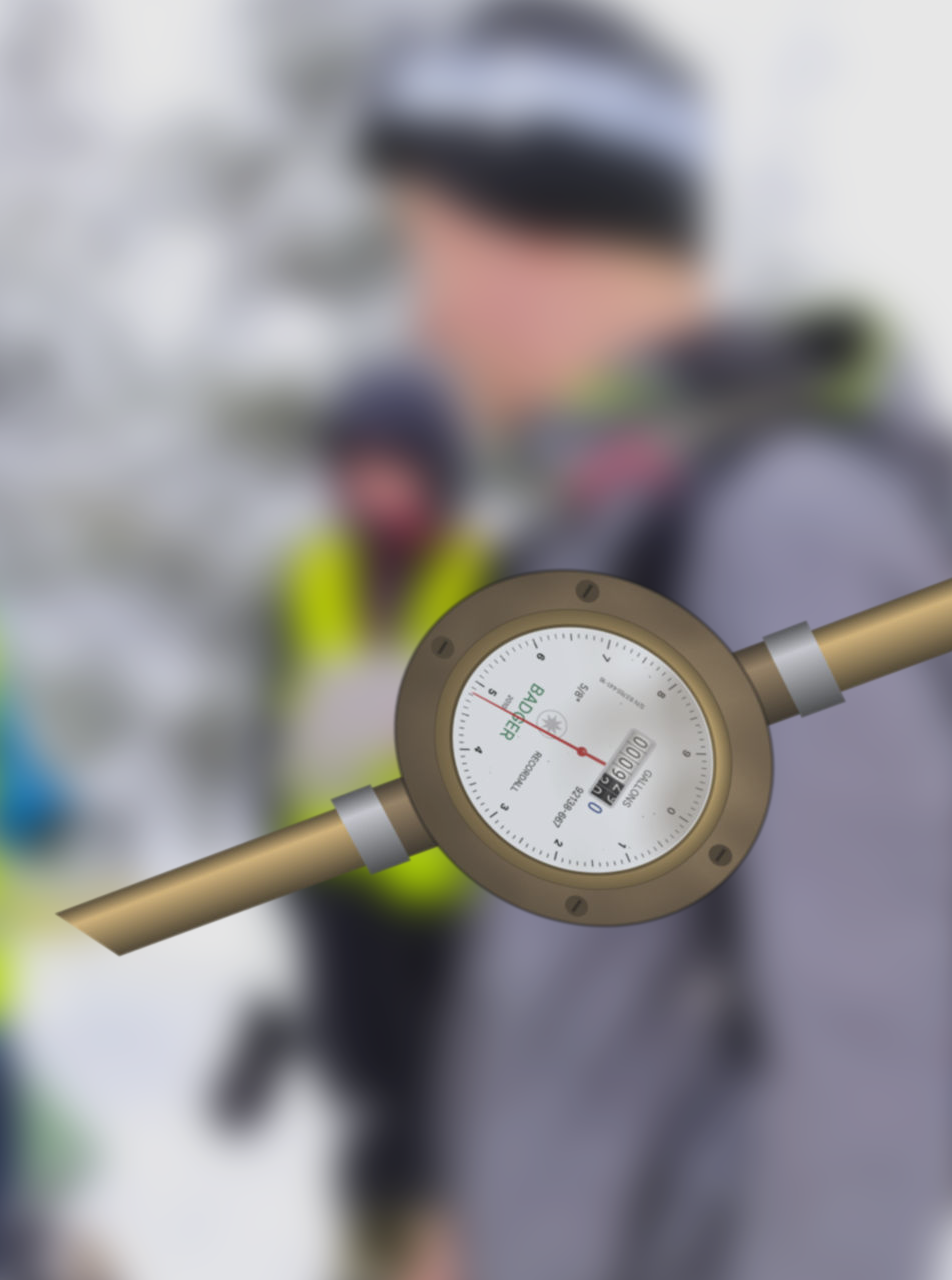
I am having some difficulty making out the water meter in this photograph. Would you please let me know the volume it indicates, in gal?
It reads 9294.8 gal
